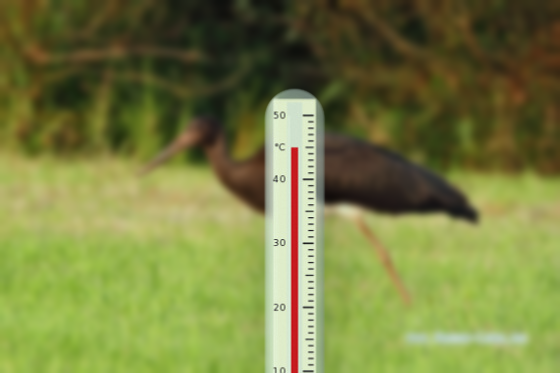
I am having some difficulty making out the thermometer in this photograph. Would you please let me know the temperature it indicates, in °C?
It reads 45 °C
